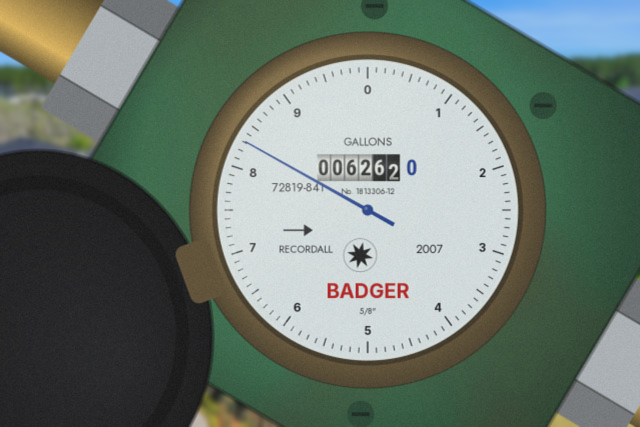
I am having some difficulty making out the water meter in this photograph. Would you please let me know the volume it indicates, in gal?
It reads 62618.3 gal
